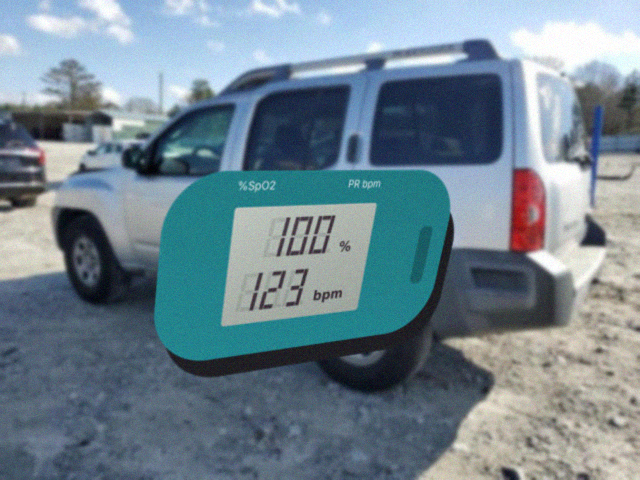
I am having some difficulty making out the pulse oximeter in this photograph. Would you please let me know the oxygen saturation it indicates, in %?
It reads 100 %
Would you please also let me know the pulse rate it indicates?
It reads 123 bpm
